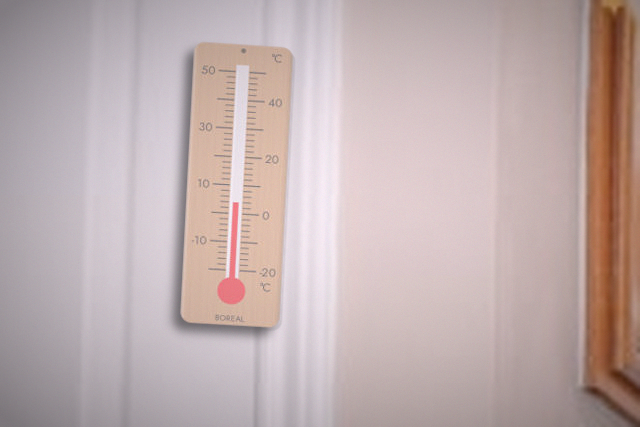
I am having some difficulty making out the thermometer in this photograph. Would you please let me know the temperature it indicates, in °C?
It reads 4 °C
